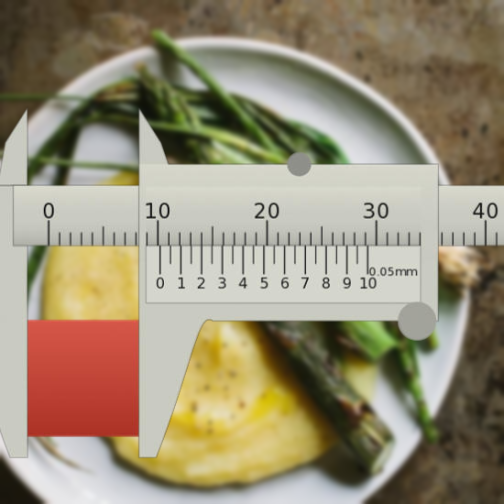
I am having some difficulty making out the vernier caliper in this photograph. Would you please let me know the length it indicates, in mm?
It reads 10.2 mm
